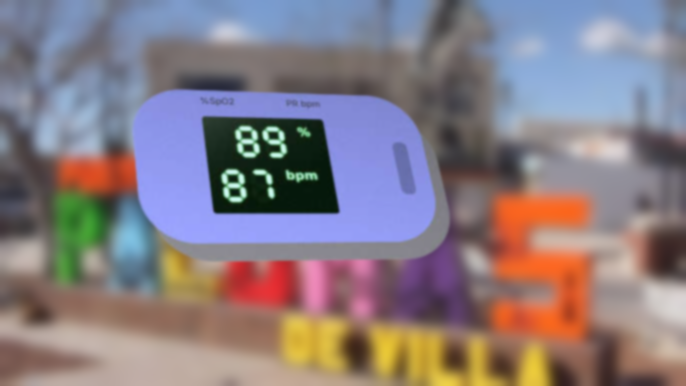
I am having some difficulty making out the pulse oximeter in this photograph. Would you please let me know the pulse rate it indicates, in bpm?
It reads 87 bpm
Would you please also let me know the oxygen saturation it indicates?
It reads 89 %
